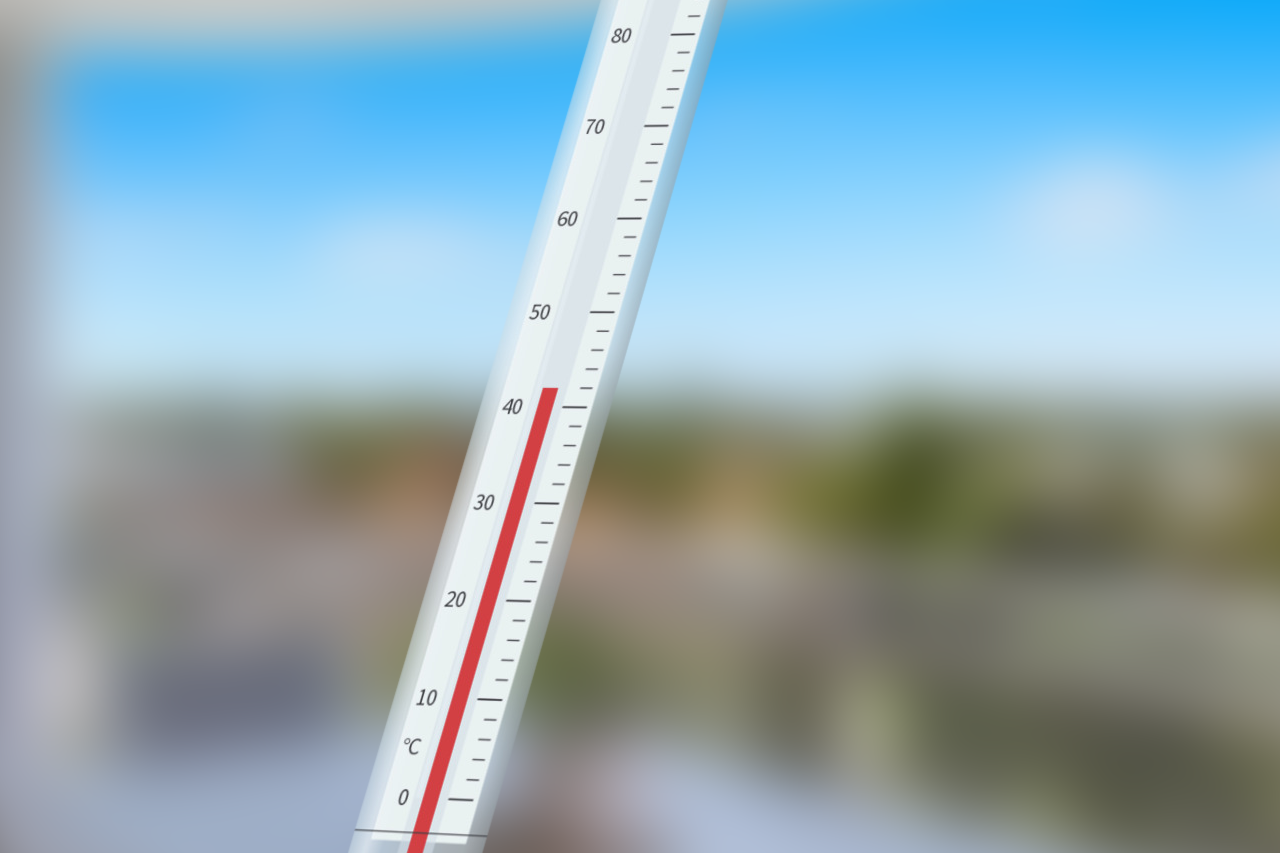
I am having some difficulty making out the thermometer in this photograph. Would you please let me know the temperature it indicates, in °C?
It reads 42 °C
